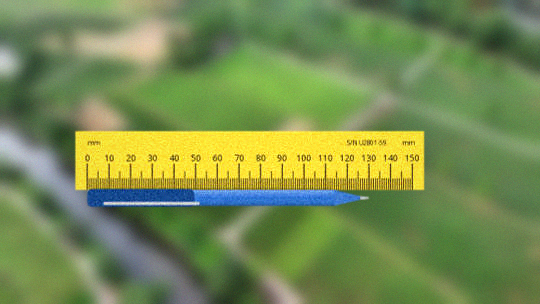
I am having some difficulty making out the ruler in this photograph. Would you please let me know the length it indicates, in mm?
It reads 130 mm
